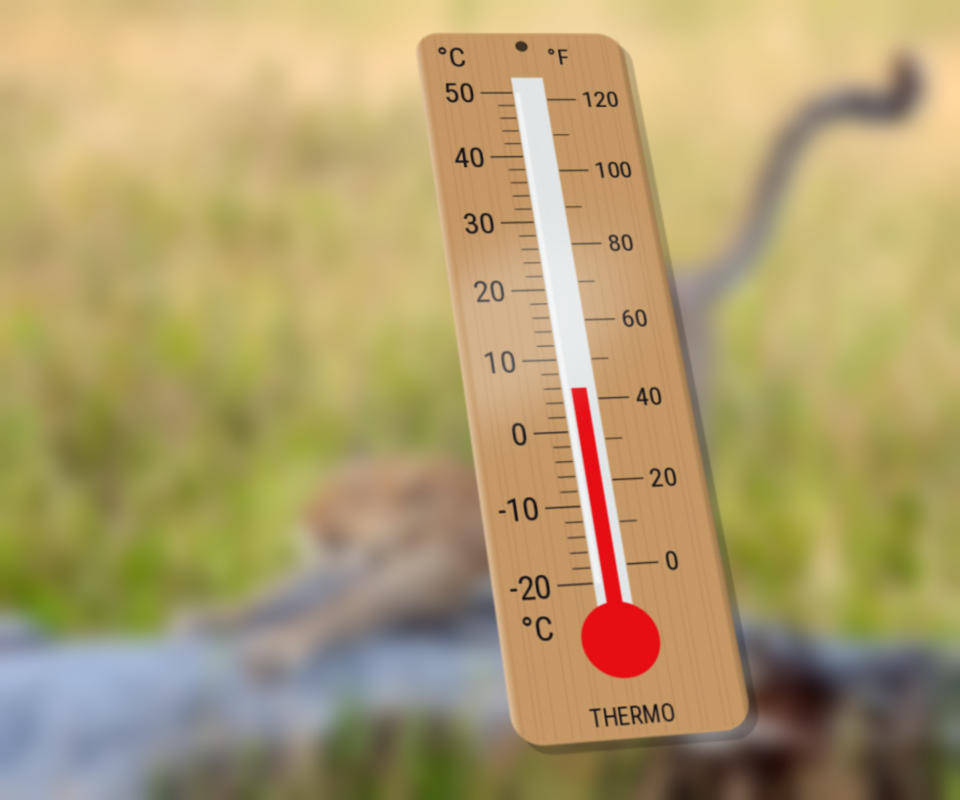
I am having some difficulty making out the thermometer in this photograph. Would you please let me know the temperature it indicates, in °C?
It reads 6 °C
